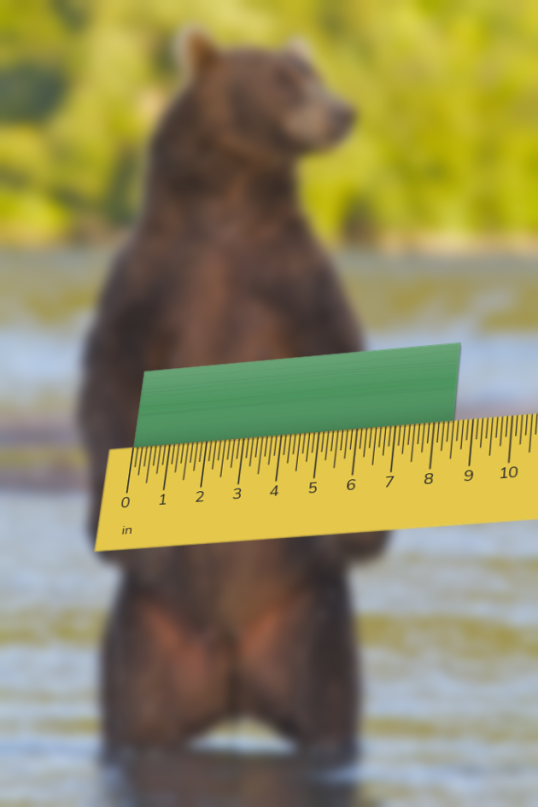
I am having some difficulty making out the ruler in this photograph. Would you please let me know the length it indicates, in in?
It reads 8.5 in
